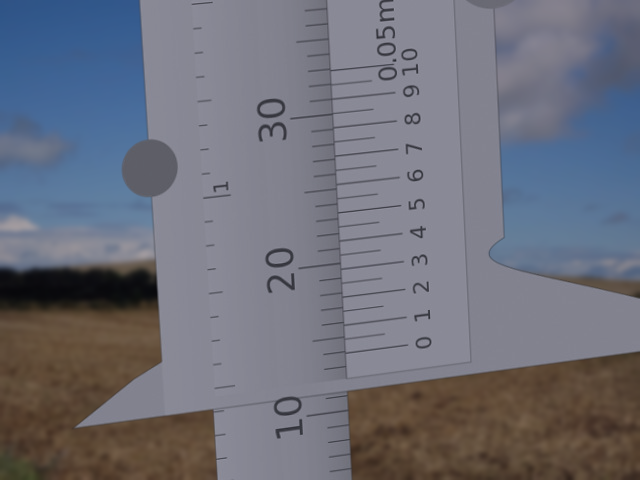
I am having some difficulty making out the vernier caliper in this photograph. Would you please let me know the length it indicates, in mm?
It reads 13.9 mm
